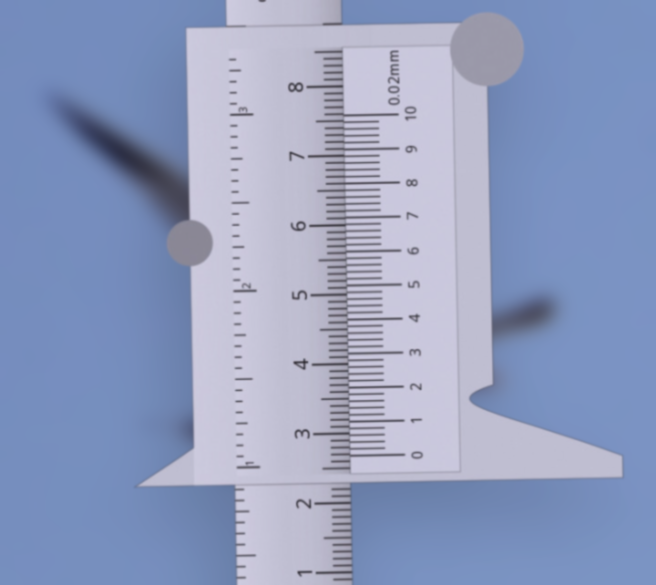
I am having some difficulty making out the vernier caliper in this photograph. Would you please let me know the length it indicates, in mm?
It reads 26.8 mm
